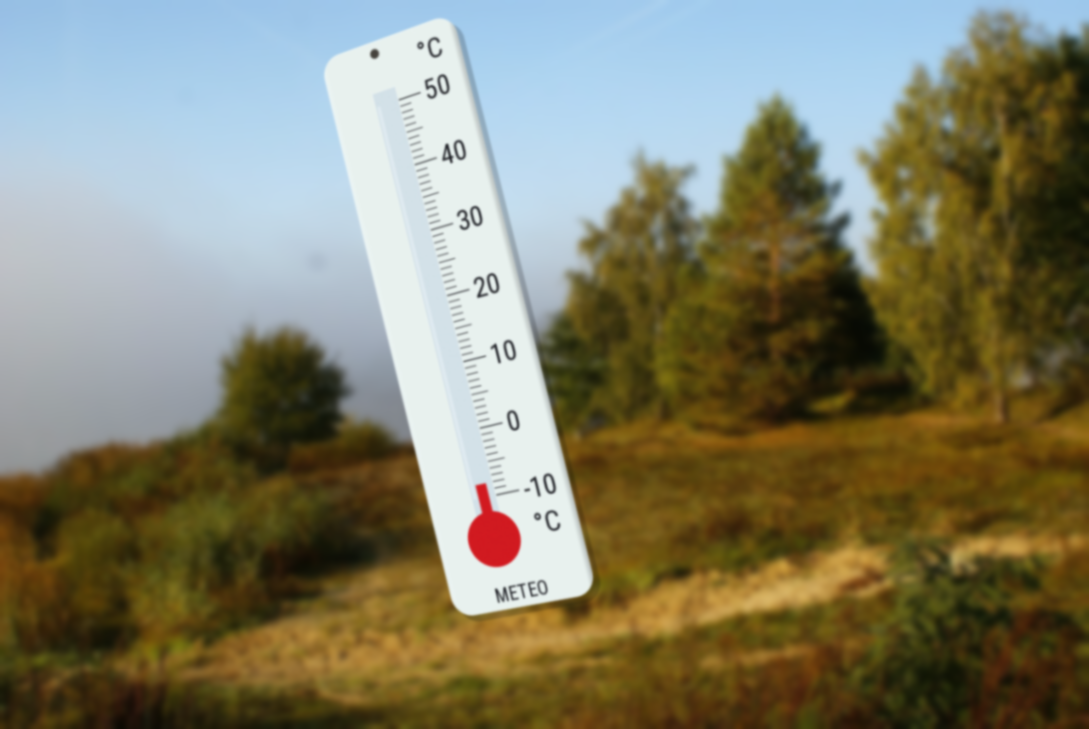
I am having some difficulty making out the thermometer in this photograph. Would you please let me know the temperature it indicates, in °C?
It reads -8 °C
